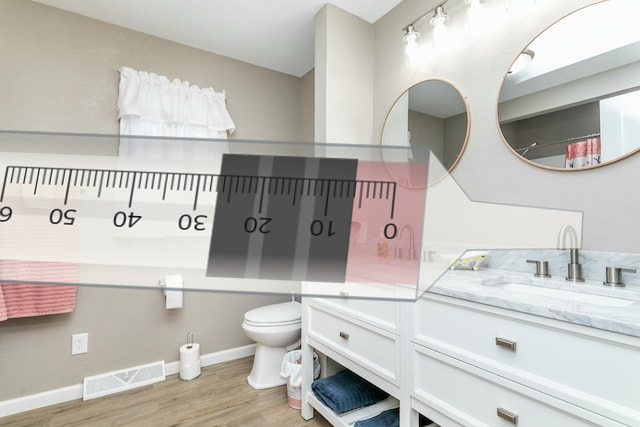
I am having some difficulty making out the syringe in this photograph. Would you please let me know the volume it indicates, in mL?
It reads 6 mL
